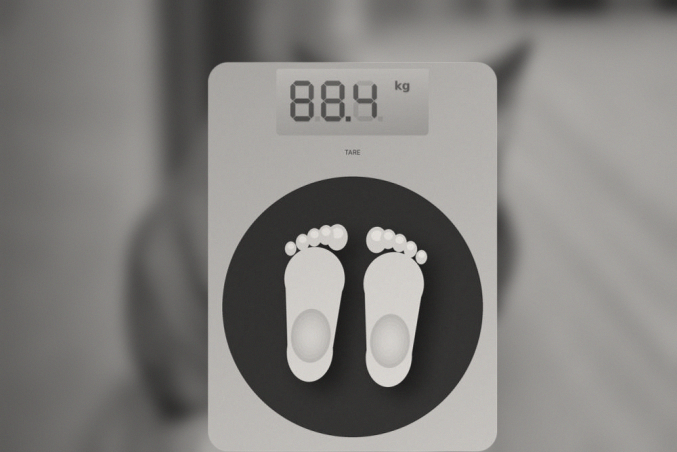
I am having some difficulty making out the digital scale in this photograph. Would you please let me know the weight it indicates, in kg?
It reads 88.4 kg
